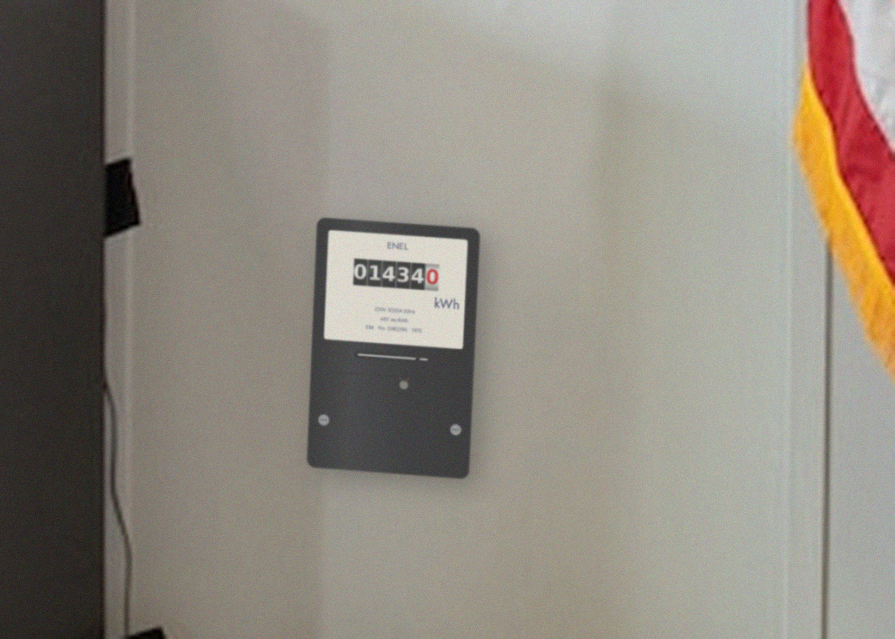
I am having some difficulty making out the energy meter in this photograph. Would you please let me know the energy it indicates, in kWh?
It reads 1434.0 kWh
